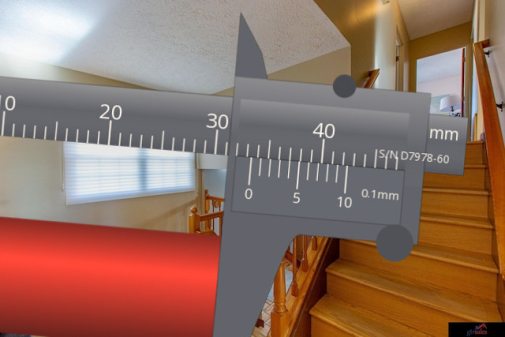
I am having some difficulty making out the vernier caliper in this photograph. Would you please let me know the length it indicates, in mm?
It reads 33.4 mm
